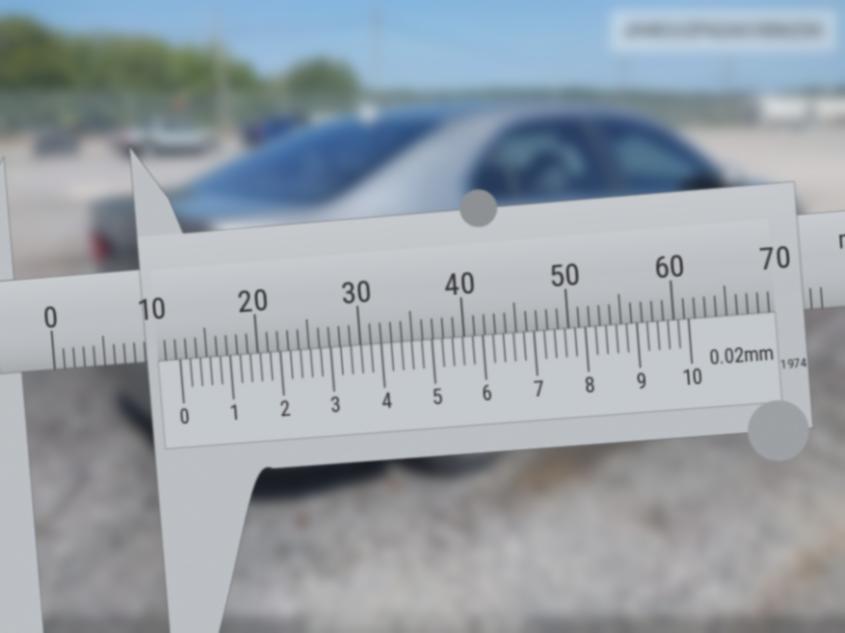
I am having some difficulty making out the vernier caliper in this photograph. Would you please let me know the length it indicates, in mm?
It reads 12.4 mm
